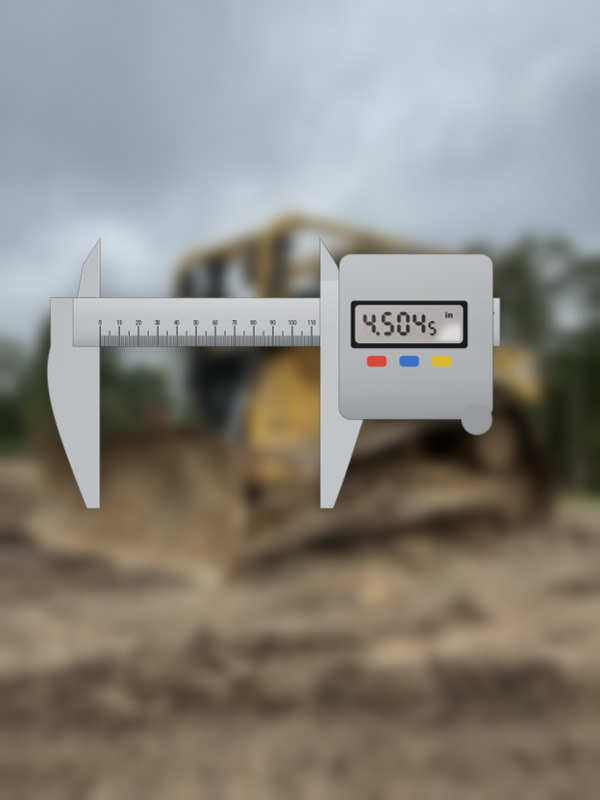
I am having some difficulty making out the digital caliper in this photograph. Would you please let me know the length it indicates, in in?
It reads 4.5045 in
